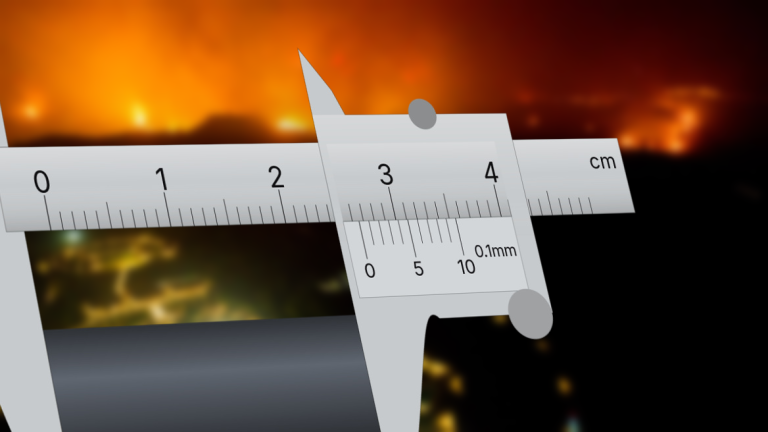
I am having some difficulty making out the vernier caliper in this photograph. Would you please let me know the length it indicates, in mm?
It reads 26.6 mm
